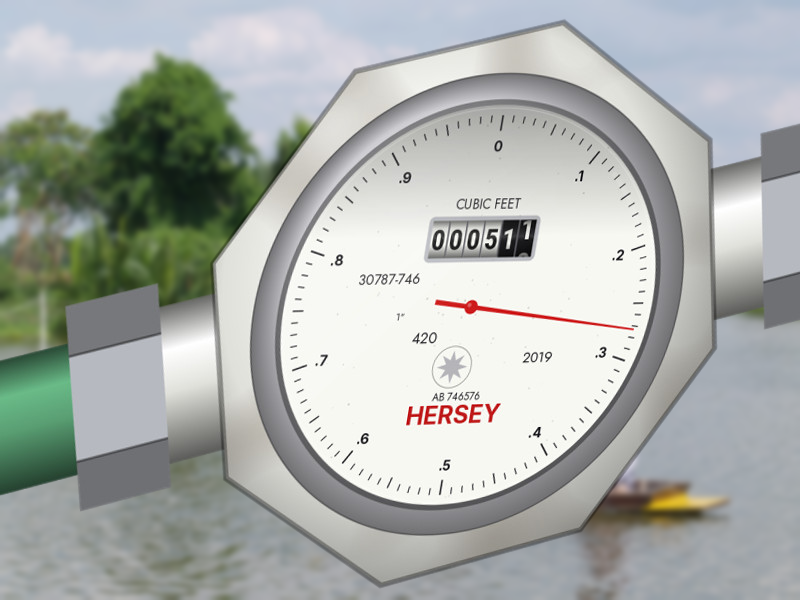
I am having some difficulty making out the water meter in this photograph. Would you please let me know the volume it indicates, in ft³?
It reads 511.27 ft³
